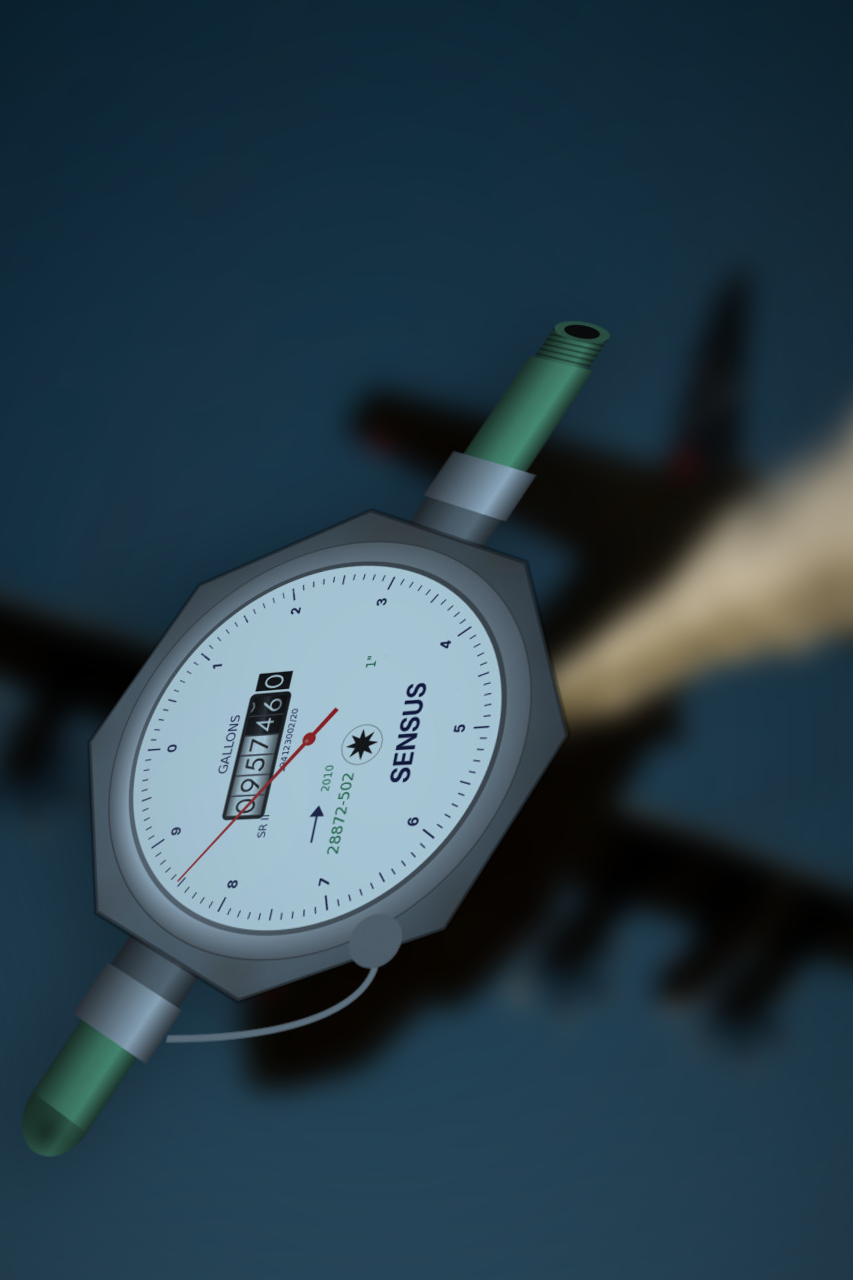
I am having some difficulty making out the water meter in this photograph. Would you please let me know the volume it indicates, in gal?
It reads 957458.5 gal
